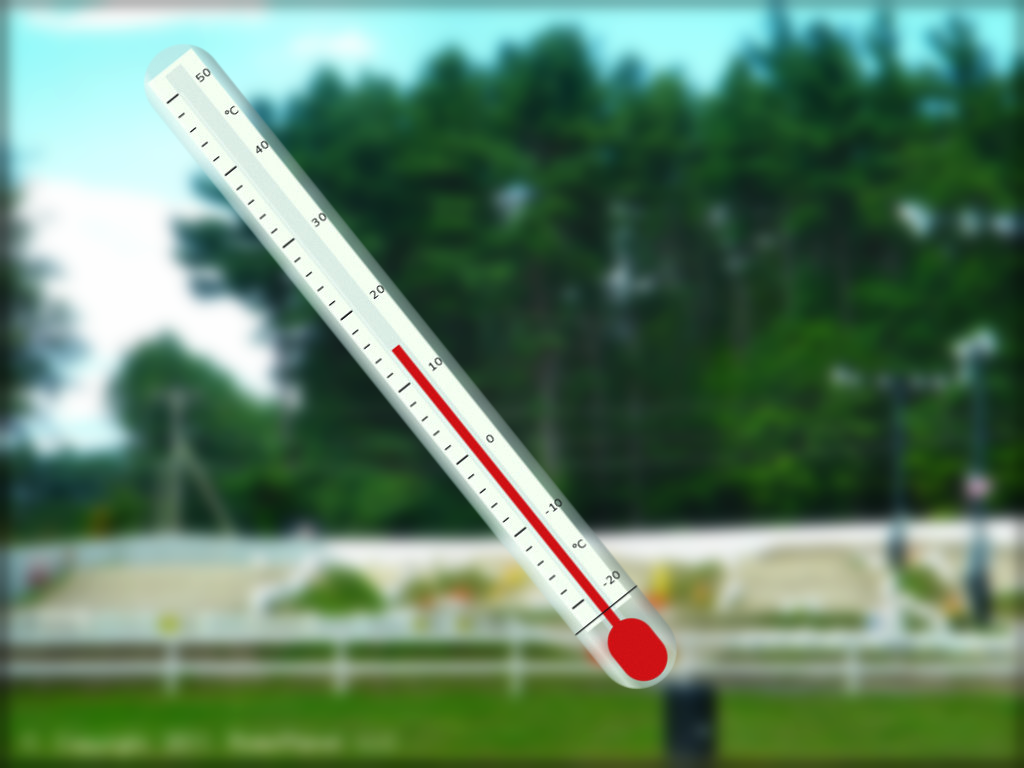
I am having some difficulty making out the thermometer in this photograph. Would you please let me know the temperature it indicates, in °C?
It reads 14 °C
